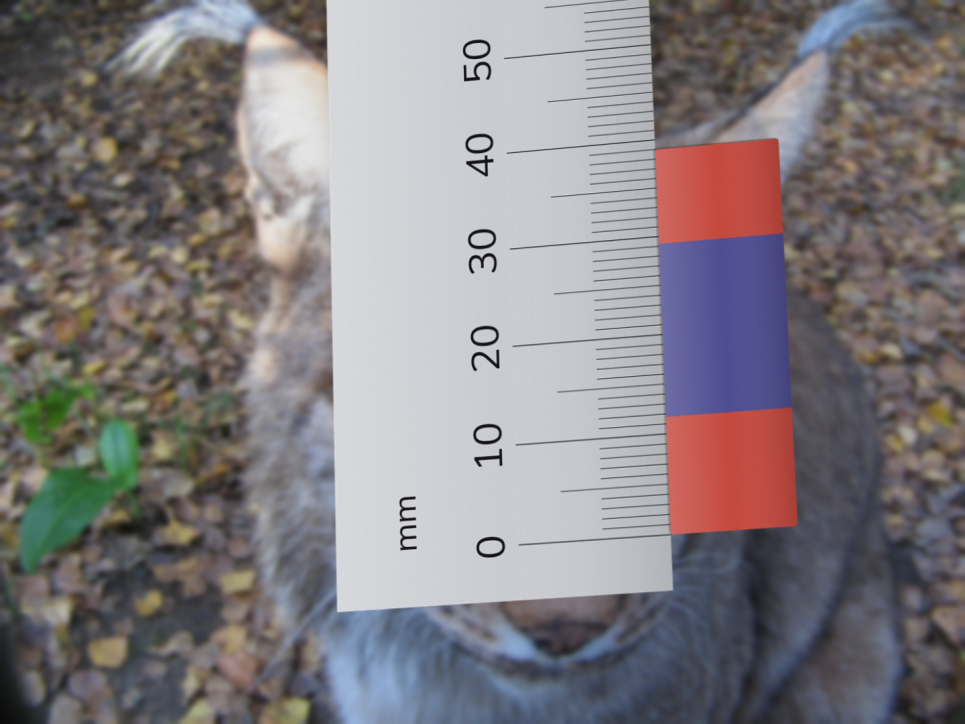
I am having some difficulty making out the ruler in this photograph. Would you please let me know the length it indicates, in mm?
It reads 39 mm
